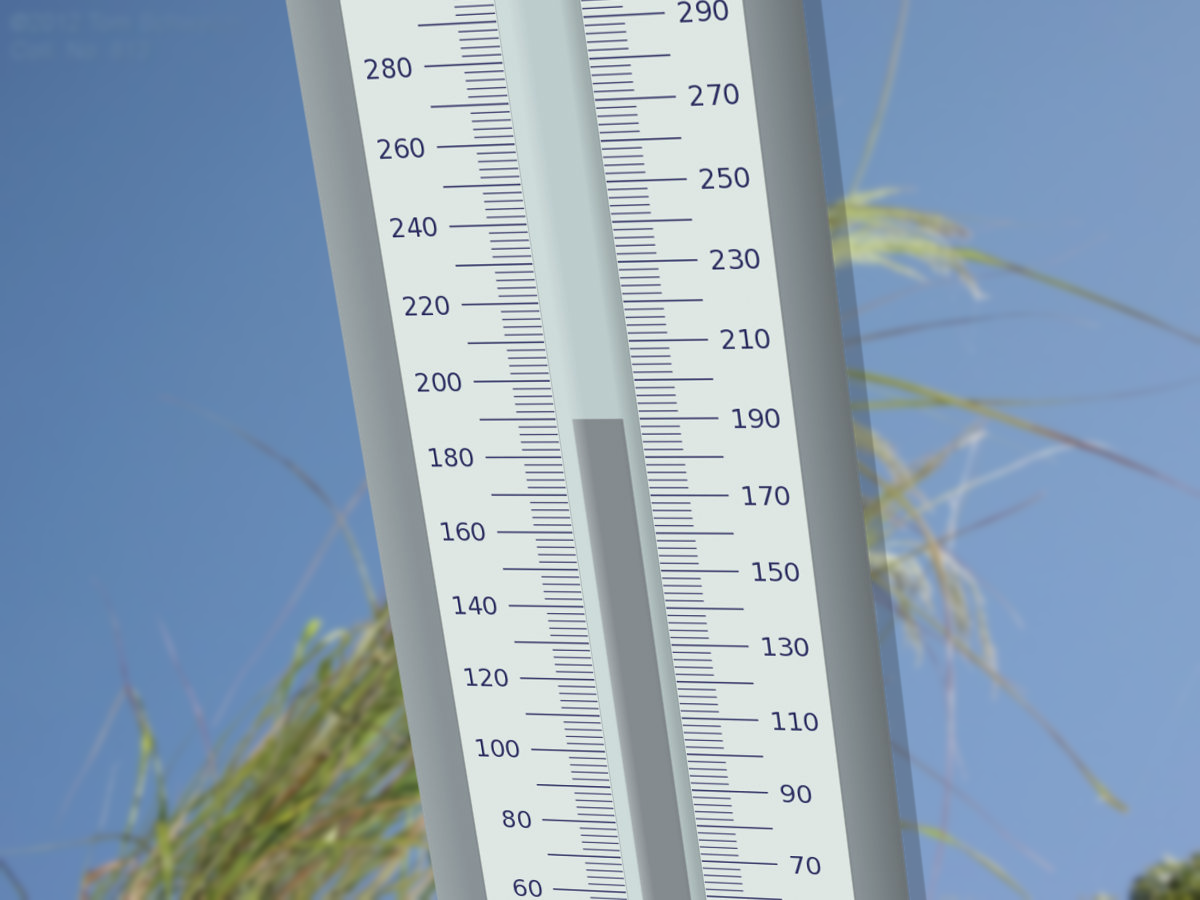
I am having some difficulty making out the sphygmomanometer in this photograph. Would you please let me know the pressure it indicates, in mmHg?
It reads 190 mmHg
